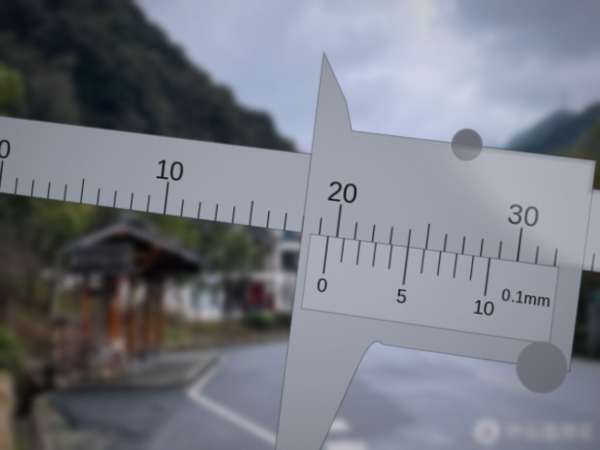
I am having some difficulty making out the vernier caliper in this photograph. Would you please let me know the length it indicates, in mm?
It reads 19.5 mm
